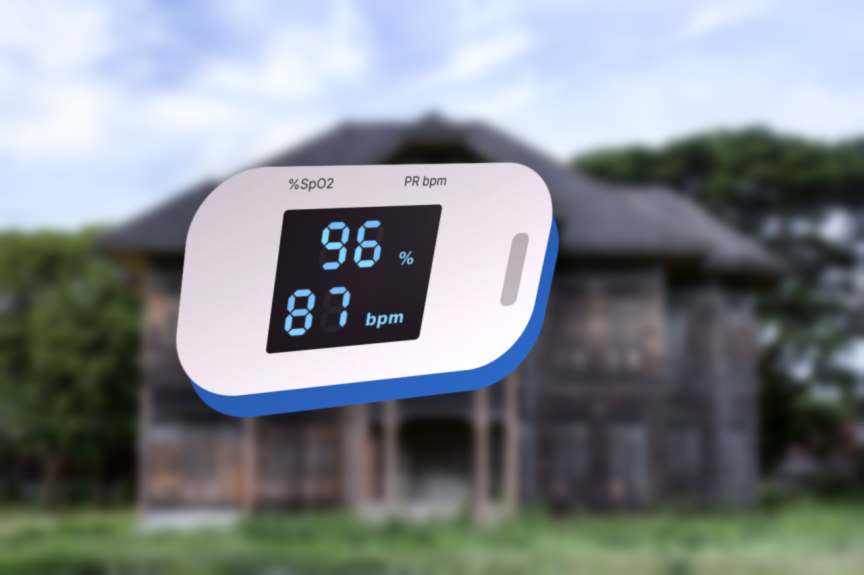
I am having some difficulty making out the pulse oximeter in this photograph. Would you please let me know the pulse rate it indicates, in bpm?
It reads 87 bpm
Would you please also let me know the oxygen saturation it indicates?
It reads 96 %
